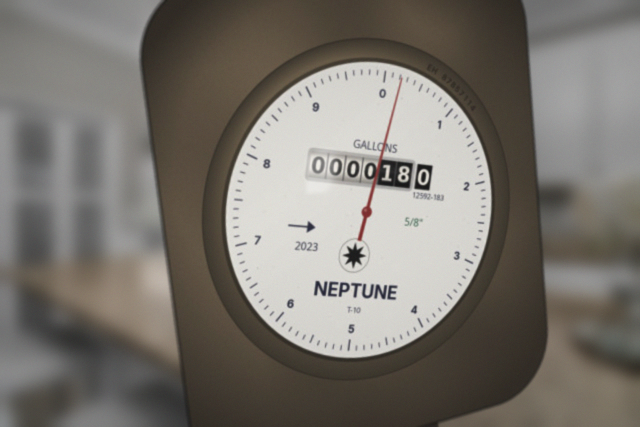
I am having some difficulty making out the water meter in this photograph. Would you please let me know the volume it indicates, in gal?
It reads 180.2 gal
